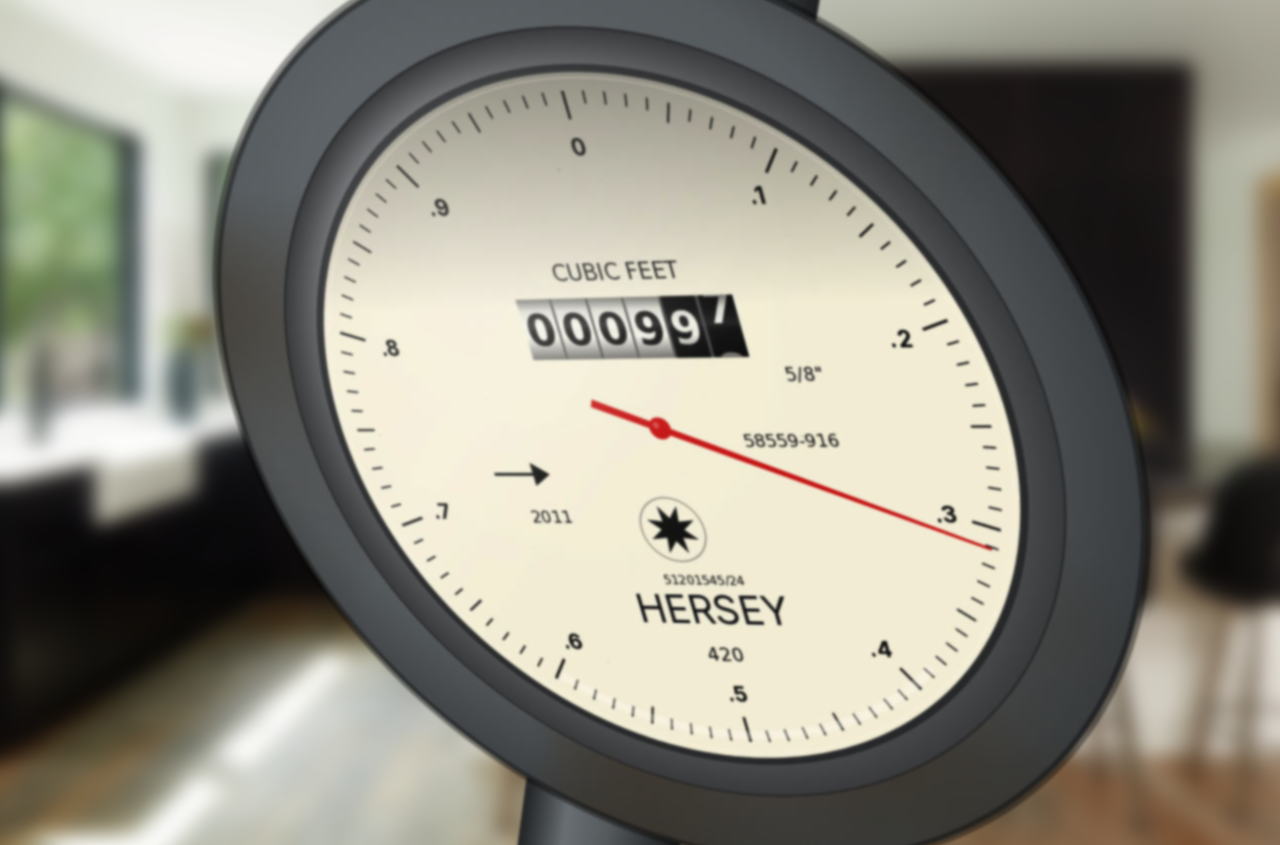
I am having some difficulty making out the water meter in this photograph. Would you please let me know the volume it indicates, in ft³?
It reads 997.31 ft³
